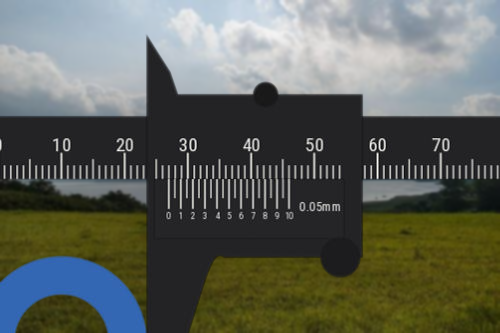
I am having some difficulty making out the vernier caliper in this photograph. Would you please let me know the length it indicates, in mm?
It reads 27.0 mm
